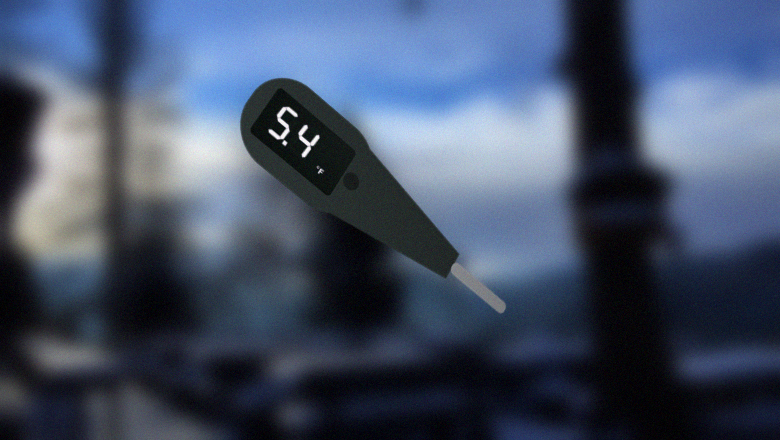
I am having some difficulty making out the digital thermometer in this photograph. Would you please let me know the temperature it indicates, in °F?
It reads 5.4 °F
